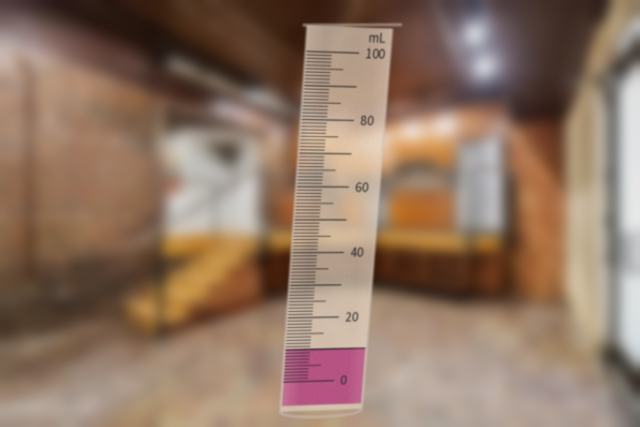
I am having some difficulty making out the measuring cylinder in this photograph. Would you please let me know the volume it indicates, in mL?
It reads 10 mL
